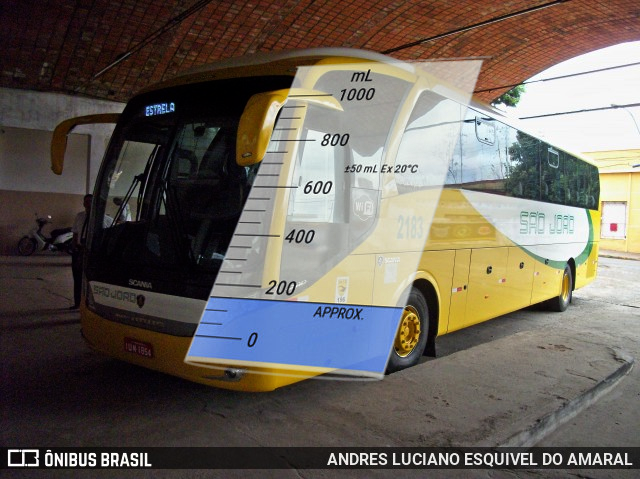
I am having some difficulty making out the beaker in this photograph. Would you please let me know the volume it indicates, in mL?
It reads 150 mL
